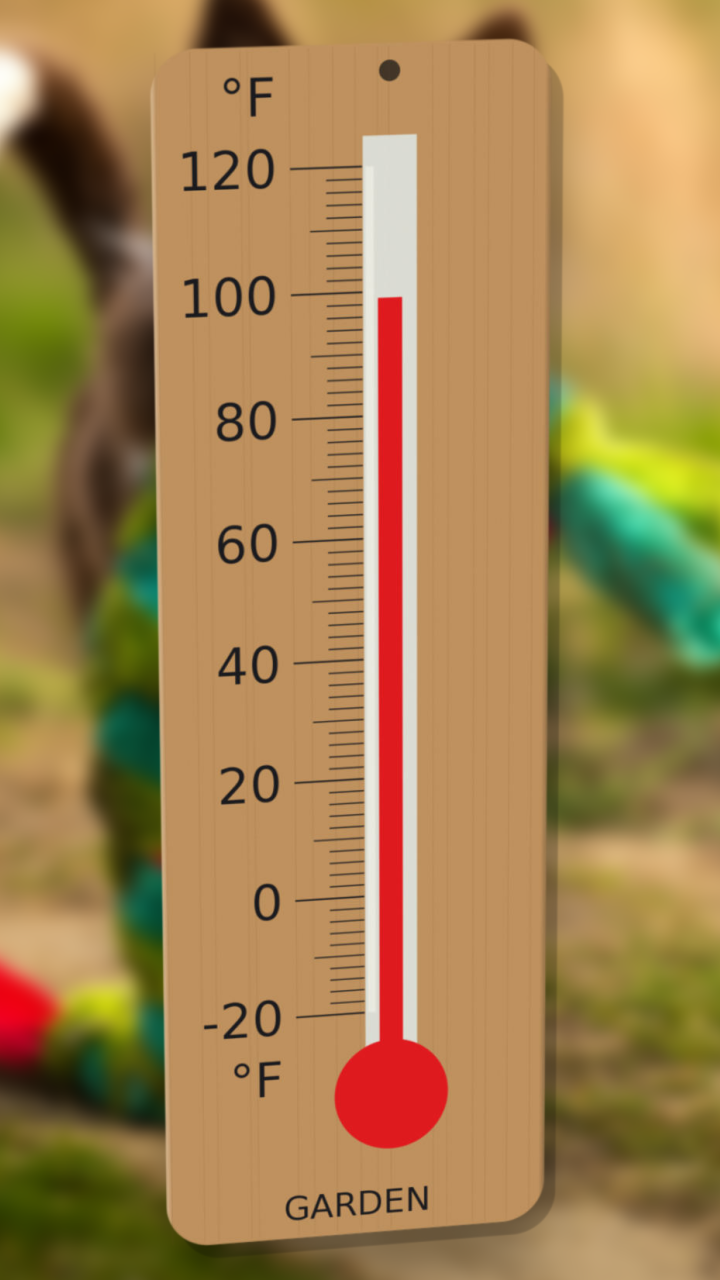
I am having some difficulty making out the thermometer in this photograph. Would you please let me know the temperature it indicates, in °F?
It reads 99 °F
